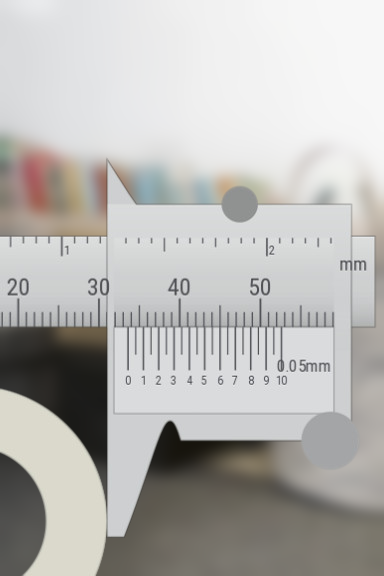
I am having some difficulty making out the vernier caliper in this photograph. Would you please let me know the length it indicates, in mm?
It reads 33.6 mm
